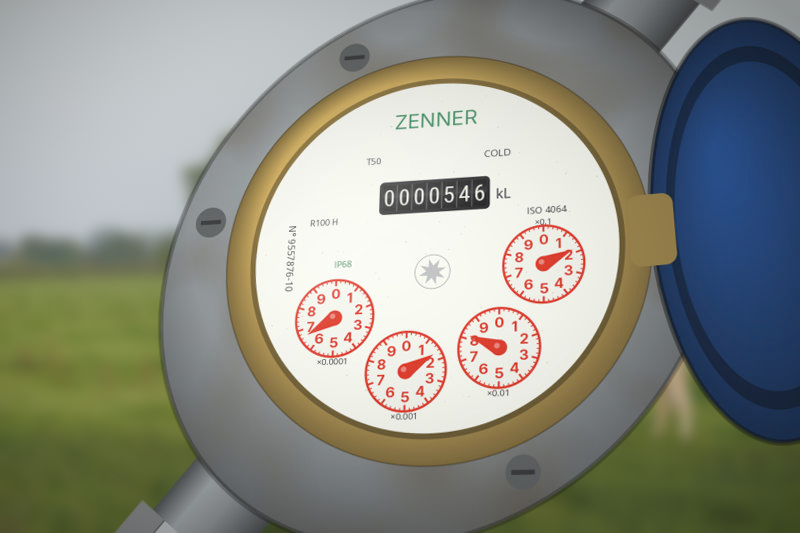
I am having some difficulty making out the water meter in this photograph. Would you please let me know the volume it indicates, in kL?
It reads 546.1816 kL
